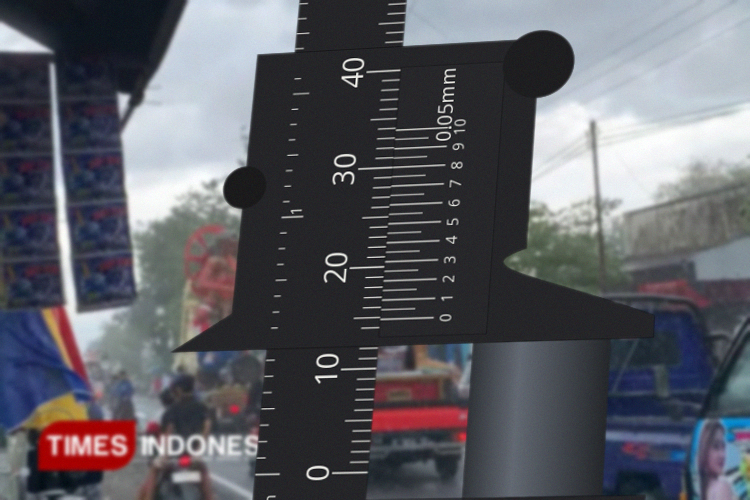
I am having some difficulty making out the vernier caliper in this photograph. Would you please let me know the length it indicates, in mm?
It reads 14.8 mm
